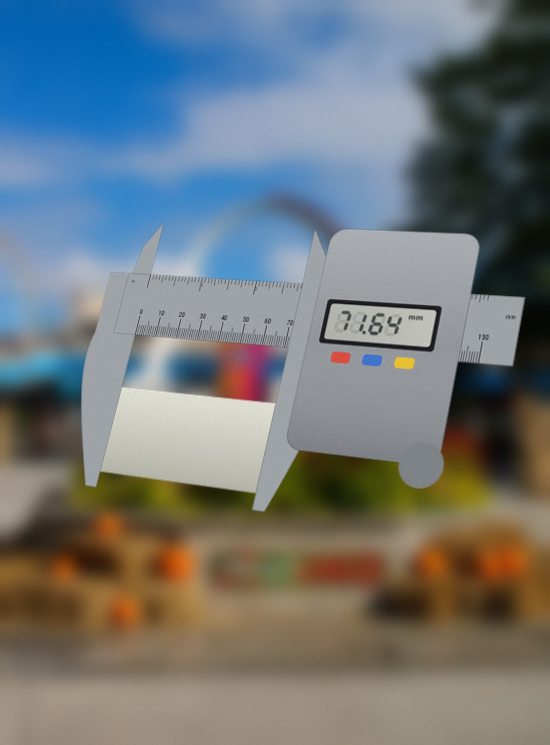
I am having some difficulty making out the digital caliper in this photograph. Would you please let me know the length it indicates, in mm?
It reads 71.64 mm
